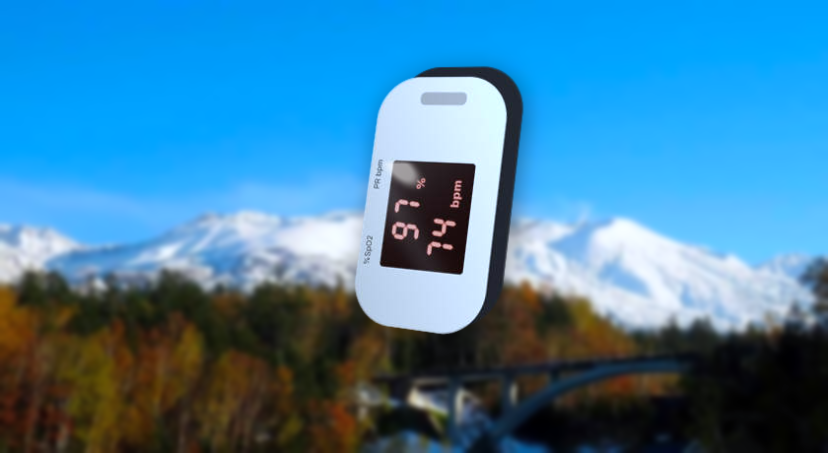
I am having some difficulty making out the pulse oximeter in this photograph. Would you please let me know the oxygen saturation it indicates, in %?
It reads 97 %
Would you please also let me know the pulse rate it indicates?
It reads 74 bpm
